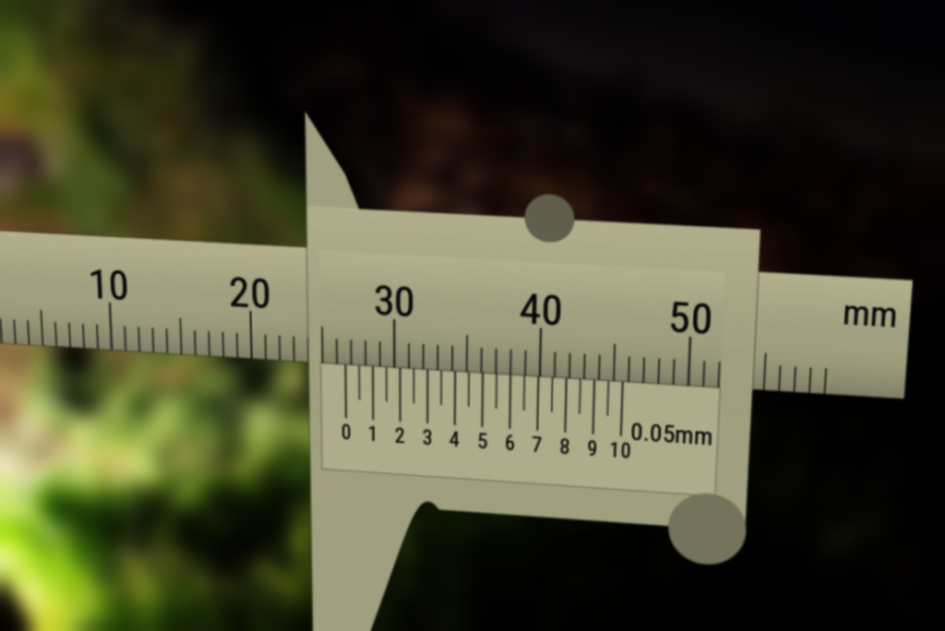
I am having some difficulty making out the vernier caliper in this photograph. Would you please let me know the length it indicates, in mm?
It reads 26.6 mm
